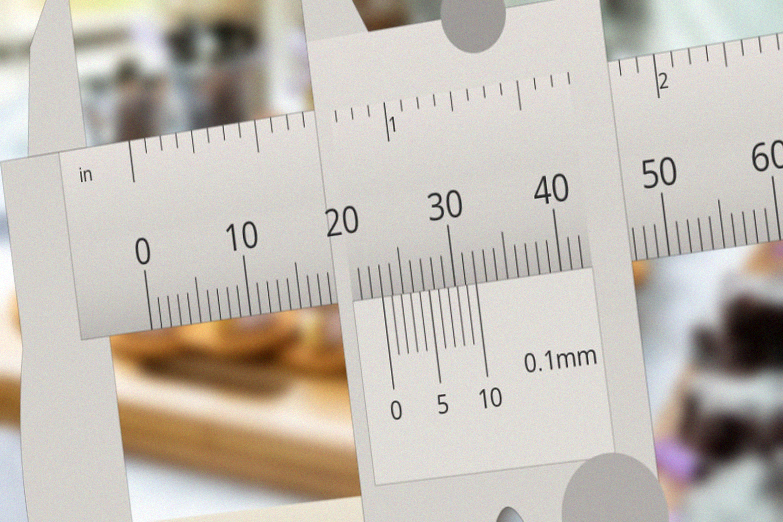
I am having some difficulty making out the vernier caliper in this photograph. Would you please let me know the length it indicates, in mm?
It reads 23.0 mm
